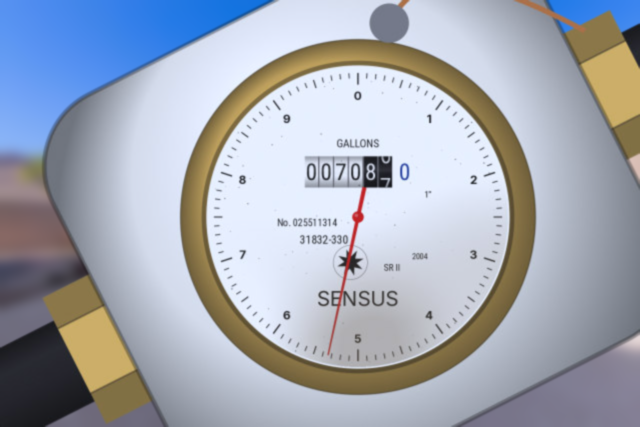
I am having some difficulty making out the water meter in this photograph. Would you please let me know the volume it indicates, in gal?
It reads 70865.3 gal
